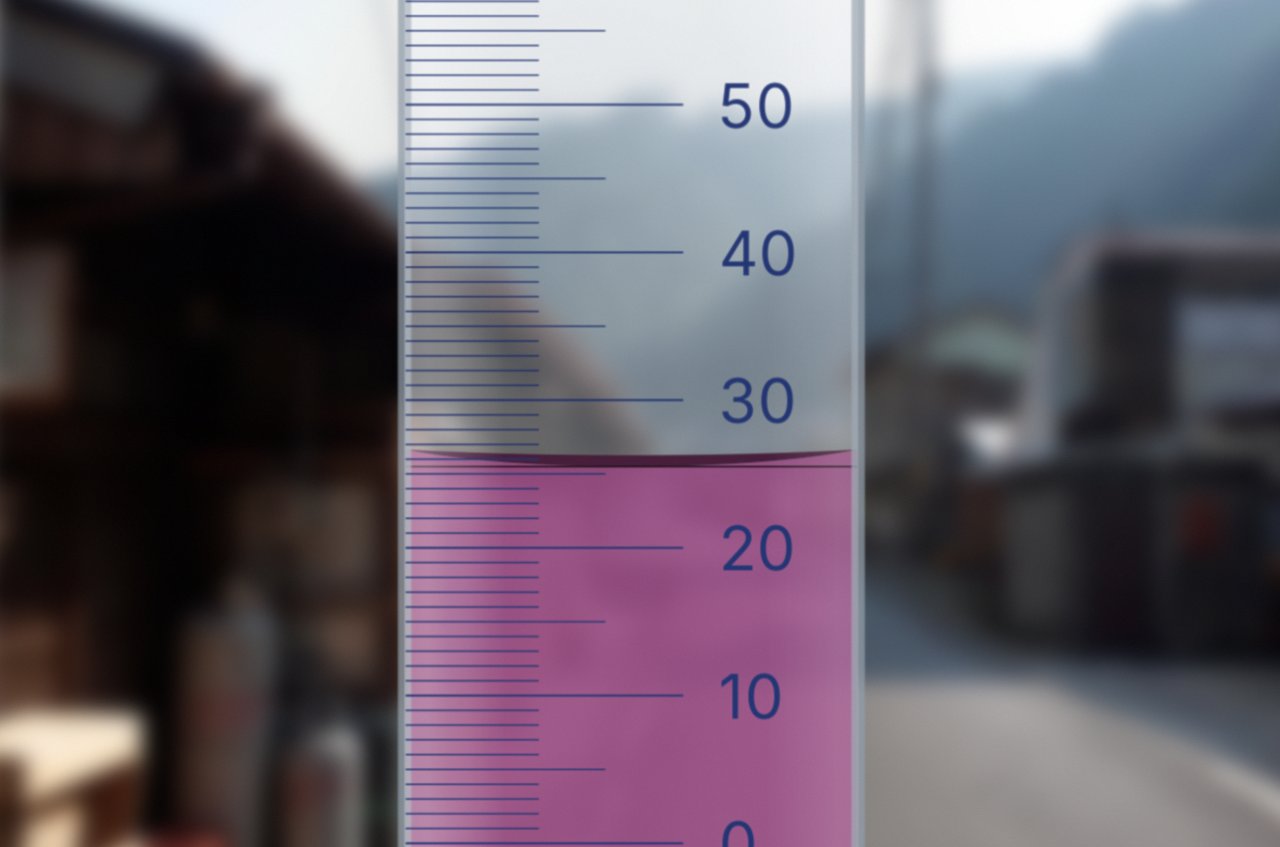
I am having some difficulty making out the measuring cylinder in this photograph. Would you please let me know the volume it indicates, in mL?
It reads 25.5 mL
